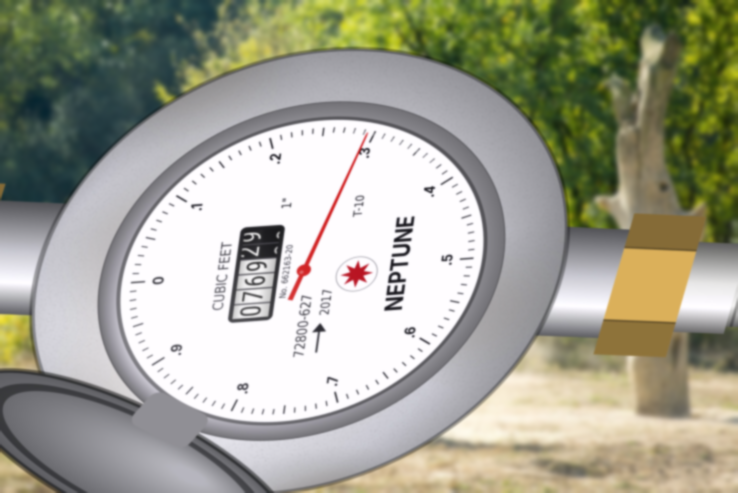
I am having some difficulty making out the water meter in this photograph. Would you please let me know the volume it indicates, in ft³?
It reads 76929.29 ft³
